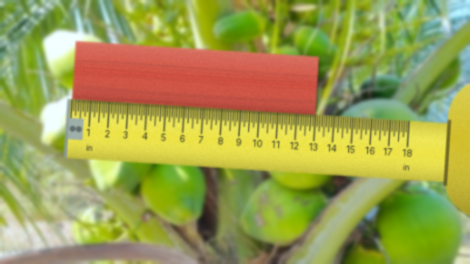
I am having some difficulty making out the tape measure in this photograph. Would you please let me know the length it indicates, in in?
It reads 13 in
